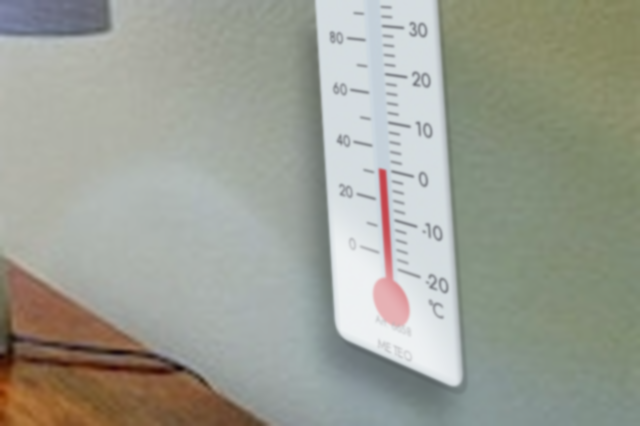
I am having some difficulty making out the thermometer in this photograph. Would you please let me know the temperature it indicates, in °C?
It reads 0 °C
